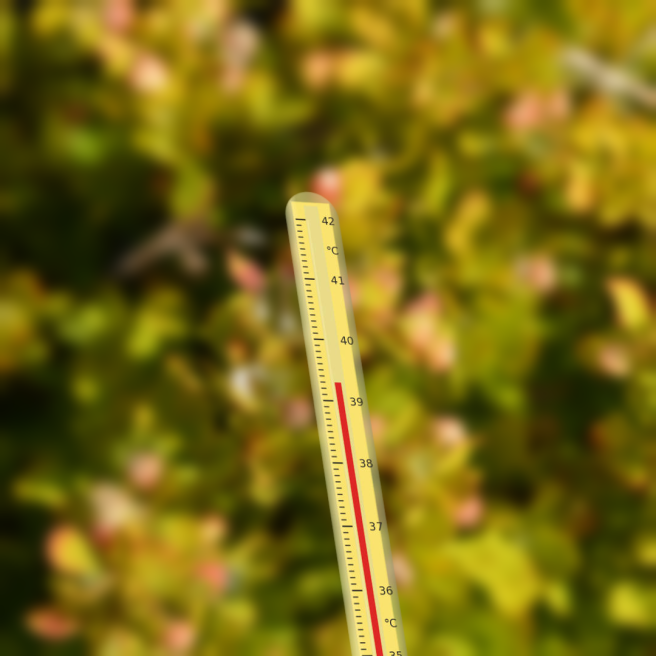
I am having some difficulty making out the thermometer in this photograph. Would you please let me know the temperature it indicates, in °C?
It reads 39.3 °C
